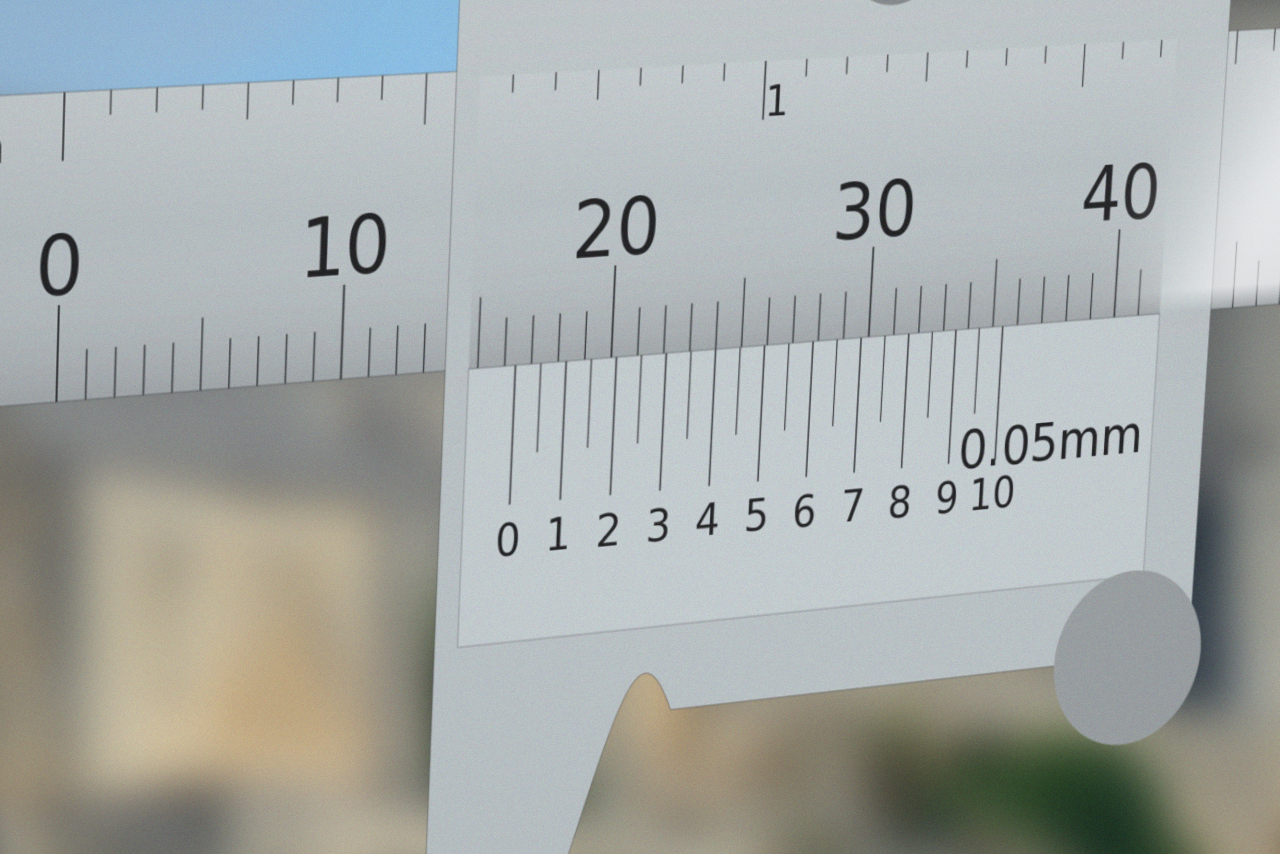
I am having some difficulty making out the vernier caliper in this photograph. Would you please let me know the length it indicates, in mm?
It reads 16.4 mm
